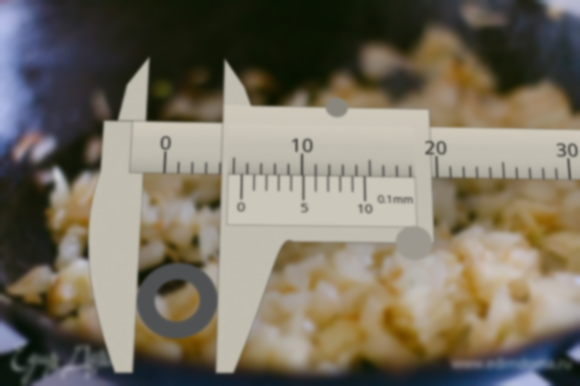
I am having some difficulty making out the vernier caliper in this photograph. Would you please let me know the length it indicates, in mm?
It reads 5.6 mm
